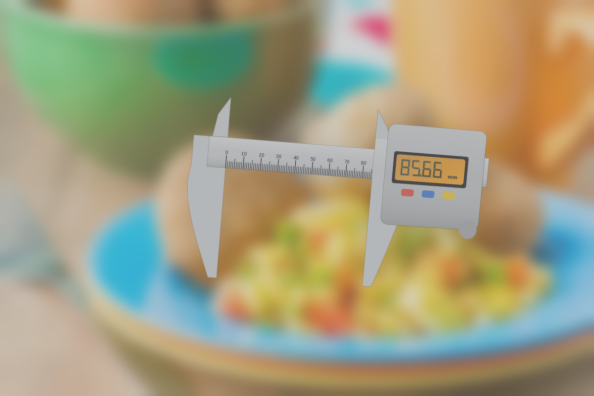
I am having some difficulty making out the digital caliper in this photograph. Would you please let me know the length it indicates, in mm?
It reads 85.66 mm
